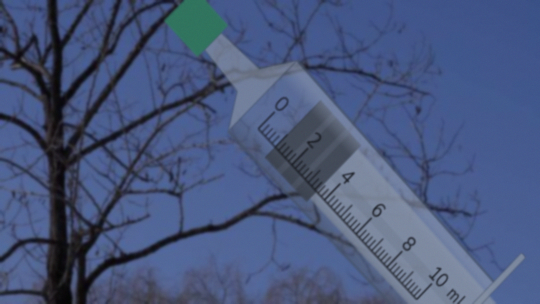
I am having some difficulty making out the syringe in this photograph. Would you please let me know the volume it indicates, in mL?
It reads 1 mL
